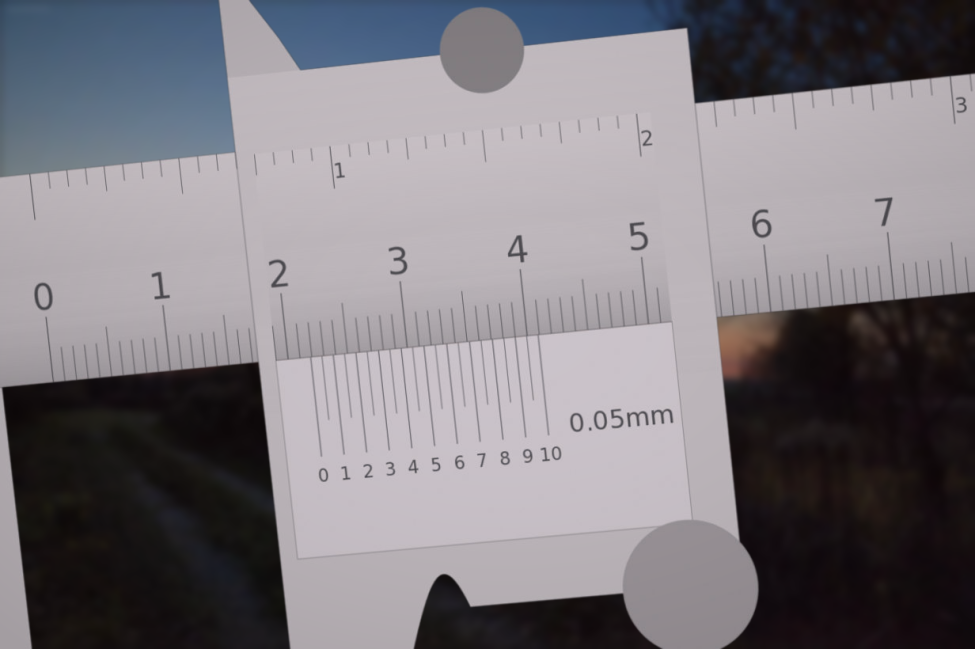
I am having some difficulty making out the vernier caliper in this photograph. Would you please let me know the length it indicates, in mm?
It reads 21.9 mm
